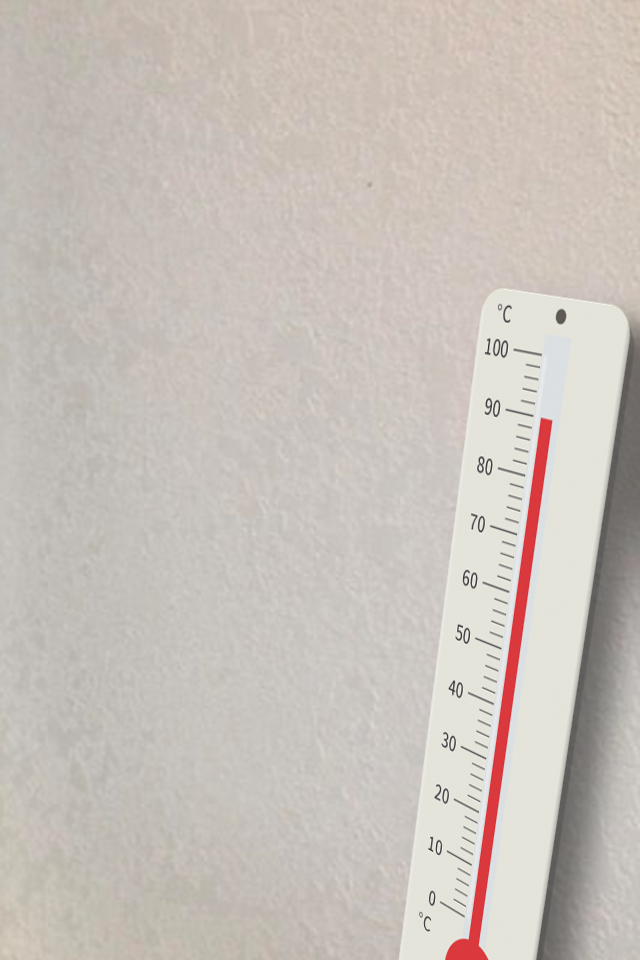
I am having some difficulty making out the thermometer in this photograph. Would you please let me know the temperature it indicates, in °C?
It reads 90 °C
